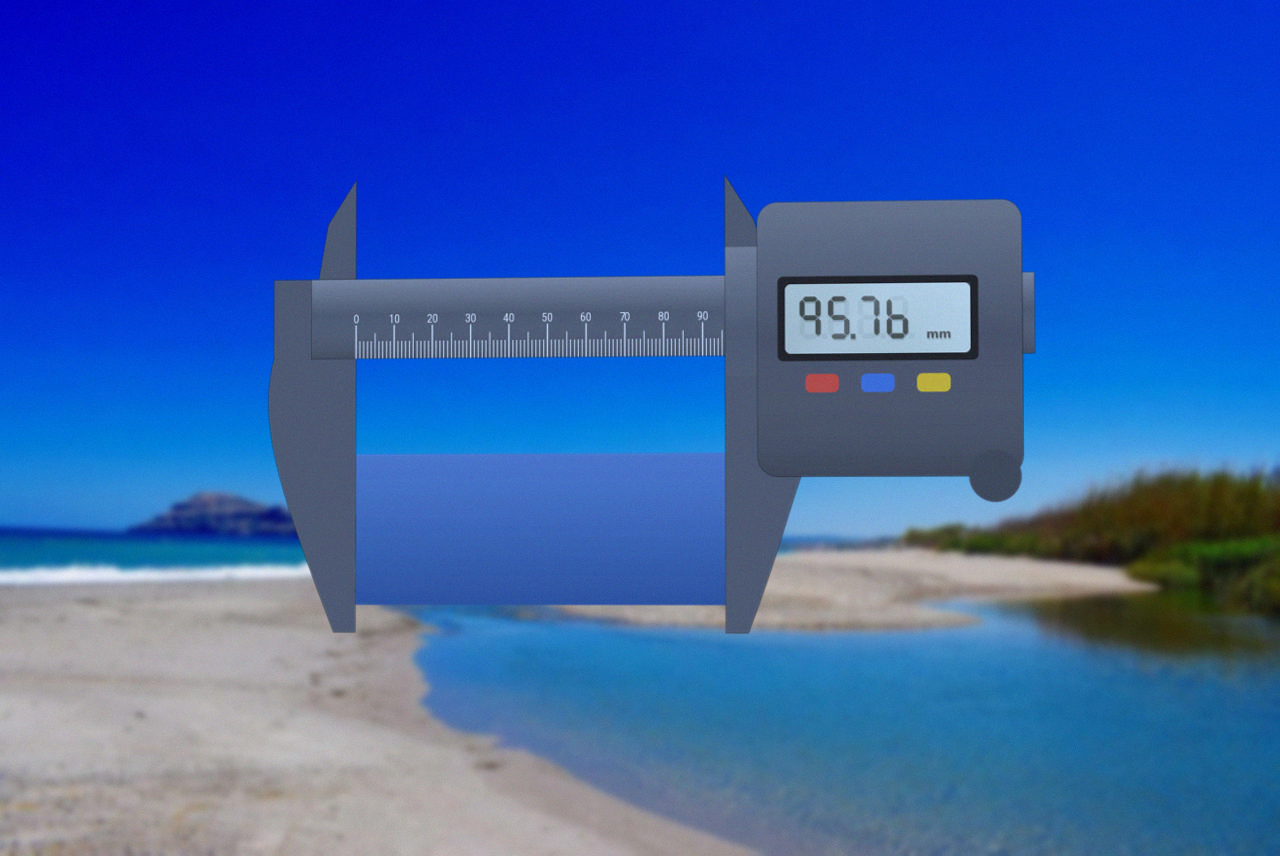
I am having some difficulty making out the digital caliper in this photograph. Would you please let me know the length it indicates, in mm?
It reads 95.76 mm
